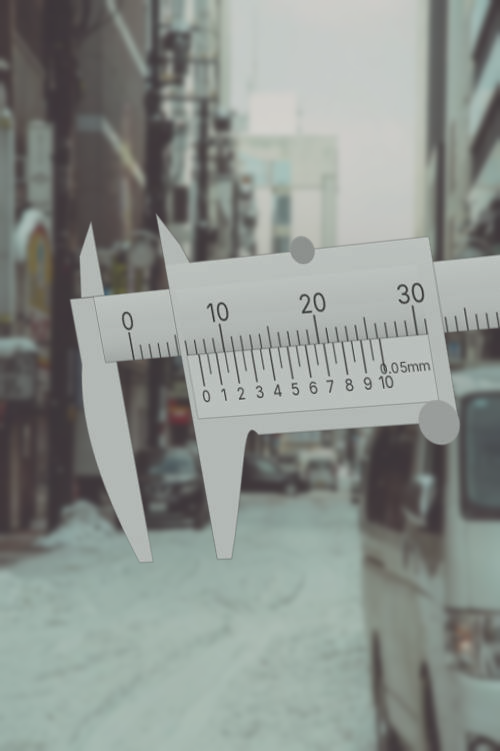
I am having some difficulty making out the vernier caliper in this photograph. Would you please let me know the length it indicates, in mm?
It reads 7.2 mm
